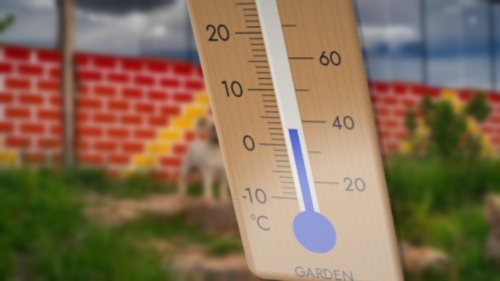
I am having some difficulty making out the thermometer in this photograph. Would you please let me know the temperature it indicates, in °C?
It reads 3 °C
